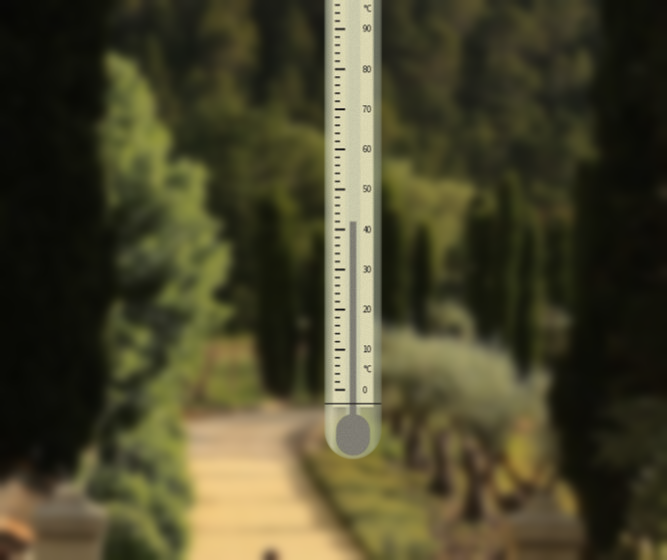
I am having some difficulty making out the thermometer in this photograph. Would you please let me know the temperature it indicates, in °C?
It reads 42 °C
